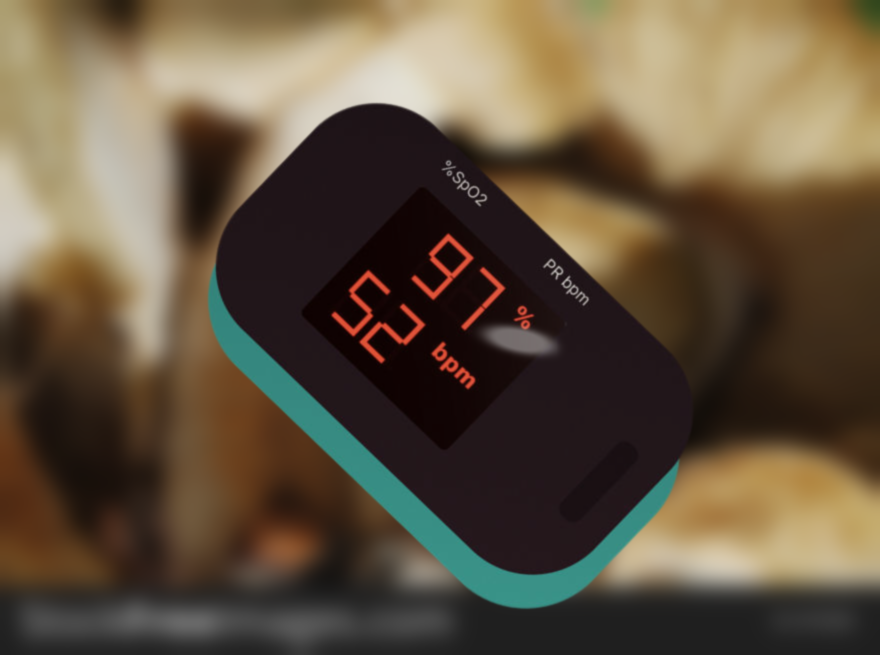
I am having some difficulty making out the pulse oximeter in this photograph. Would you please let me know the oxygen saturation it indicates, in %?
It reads 97 %
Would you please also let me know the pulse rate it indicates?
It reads 52 bpm
